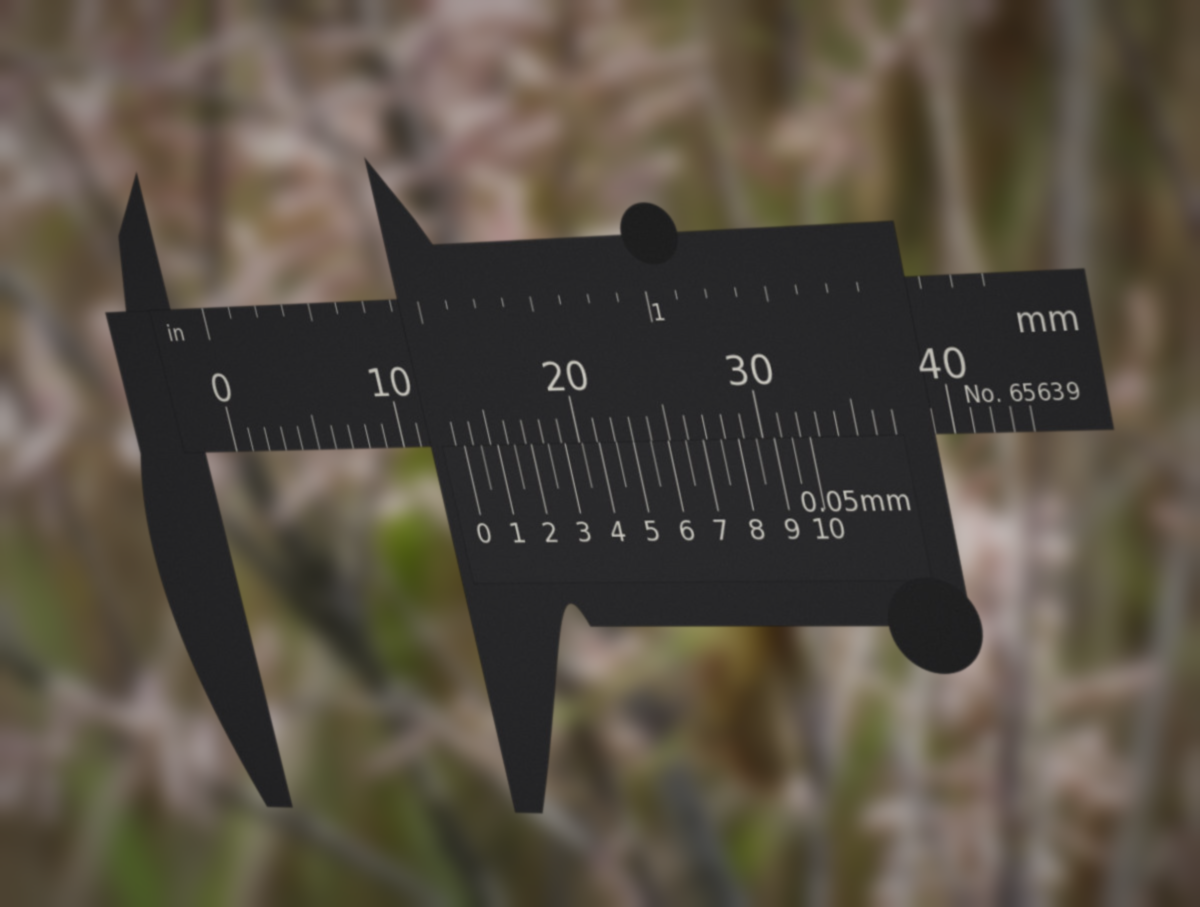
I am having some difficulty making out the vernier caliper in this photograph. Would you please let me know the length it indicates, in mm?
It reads 13.5 mm
